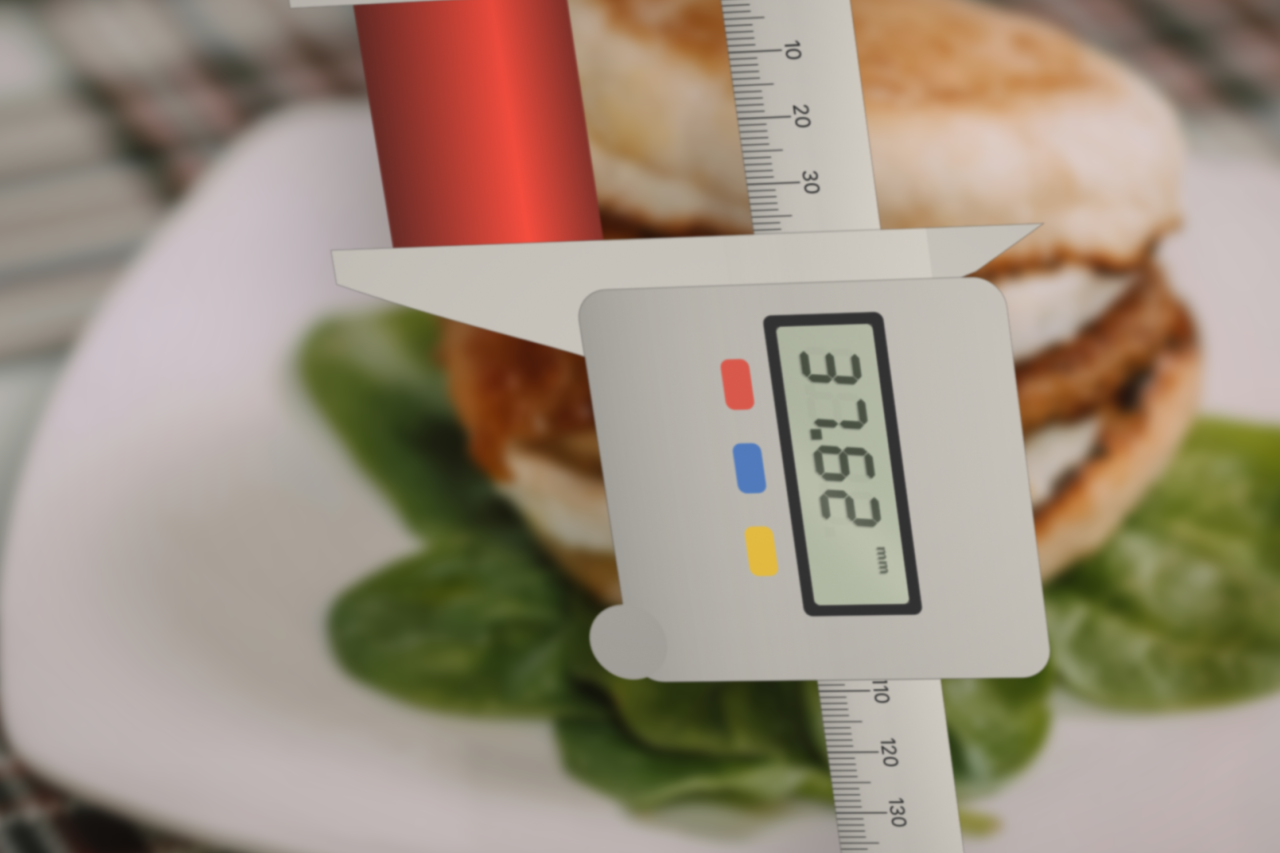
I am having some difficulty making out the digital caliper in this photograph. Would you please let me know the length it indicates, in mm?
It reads 37.62 mm
